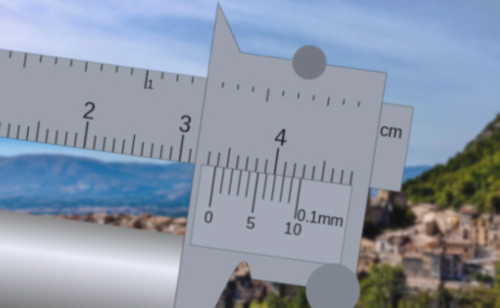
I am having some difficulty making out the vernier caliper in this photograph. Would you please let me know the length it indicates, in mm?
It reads 33.8 mm
